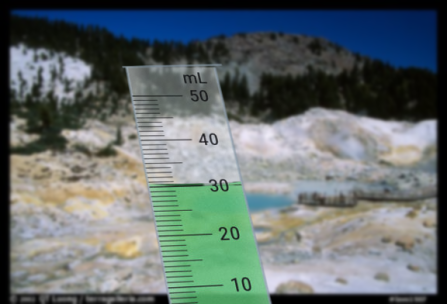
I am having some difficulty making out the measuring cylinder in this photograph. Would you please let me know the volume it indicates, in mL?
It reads 30 mL
